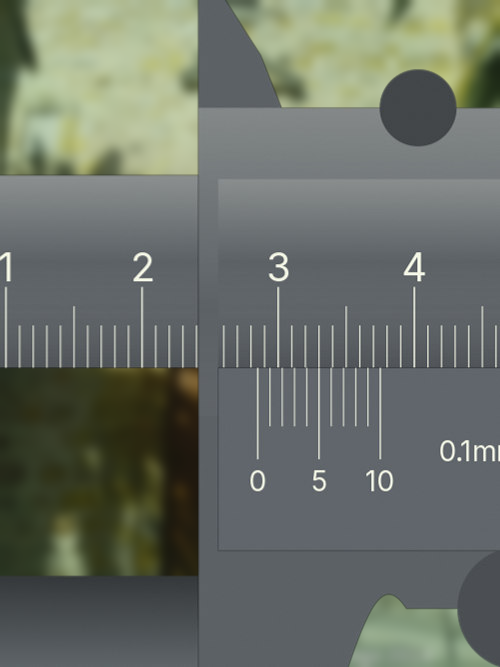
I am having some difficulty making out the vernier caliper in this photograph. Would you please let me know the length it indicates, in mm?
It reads 28.5 mm
